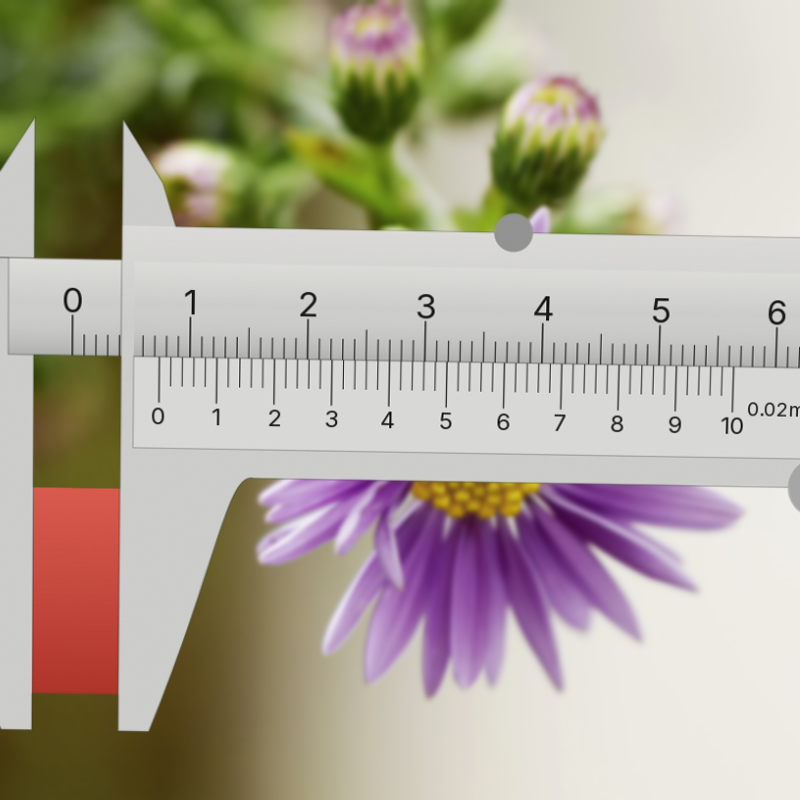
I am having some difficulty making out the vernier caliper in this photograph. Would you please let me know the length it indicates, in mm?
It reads 7.4 mm
